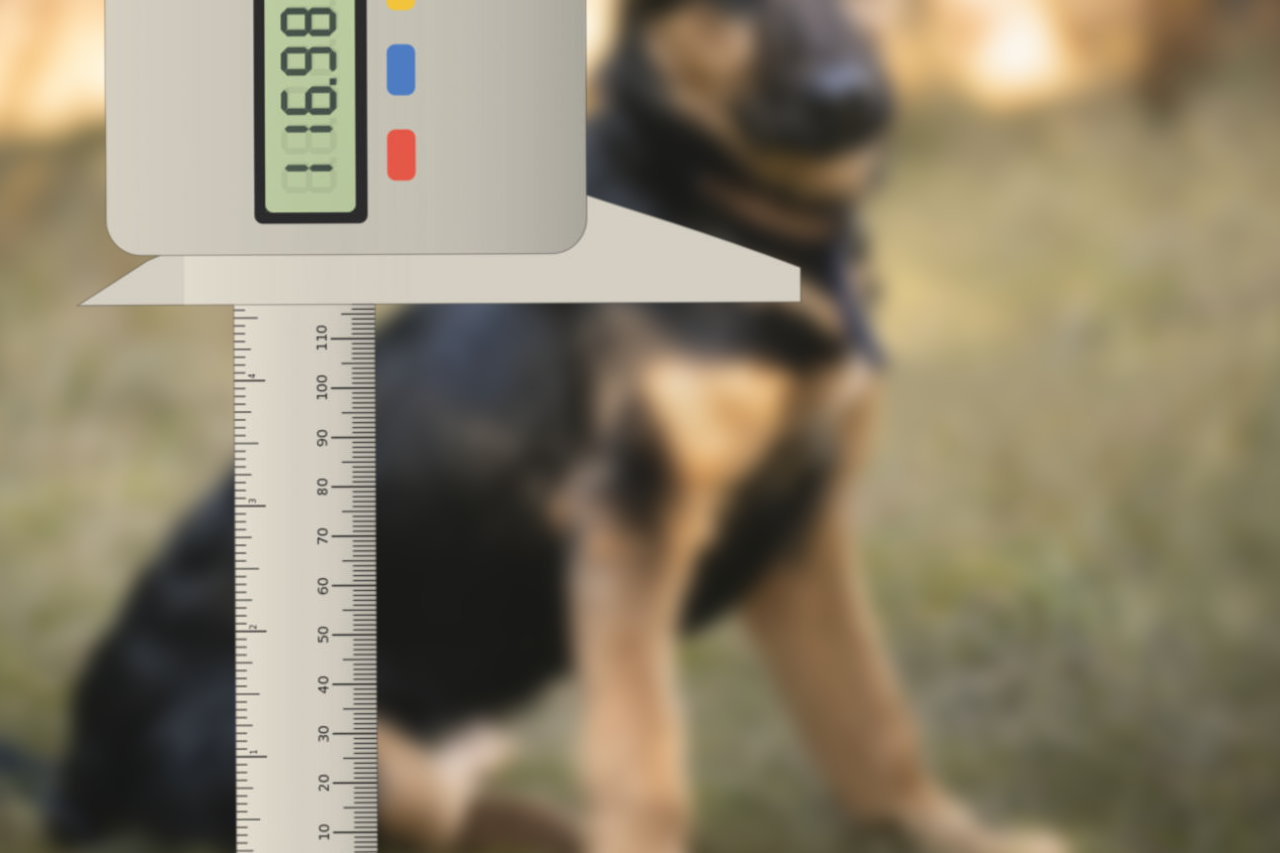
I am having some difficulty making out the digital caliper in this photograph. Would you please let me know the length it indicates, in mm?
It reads 116.98 mm
